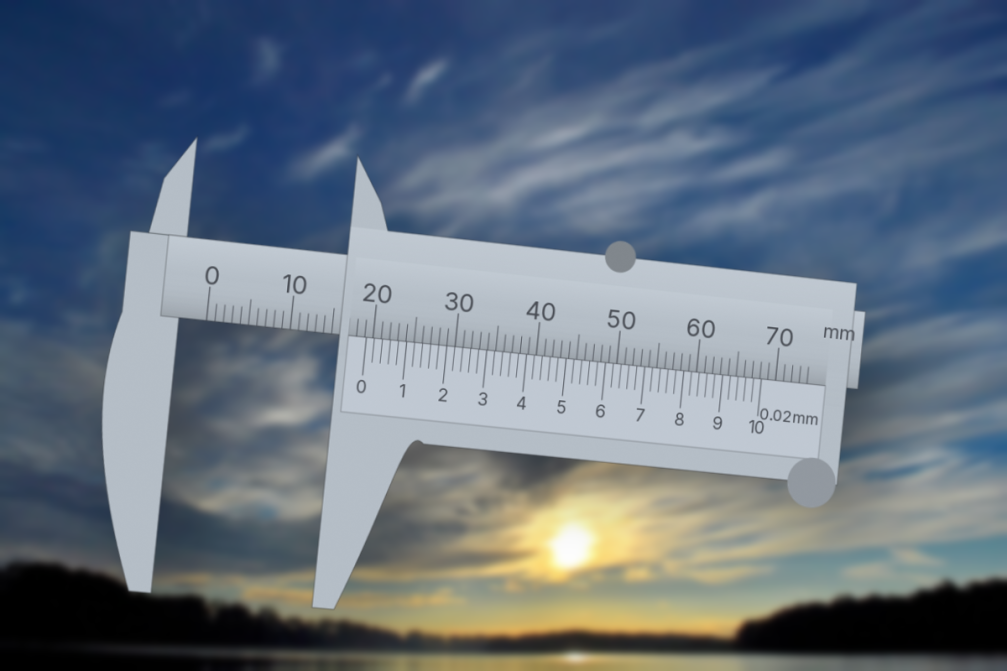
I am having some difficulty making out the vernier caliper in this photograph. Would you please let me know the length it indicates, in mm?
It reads 19.2 mm
